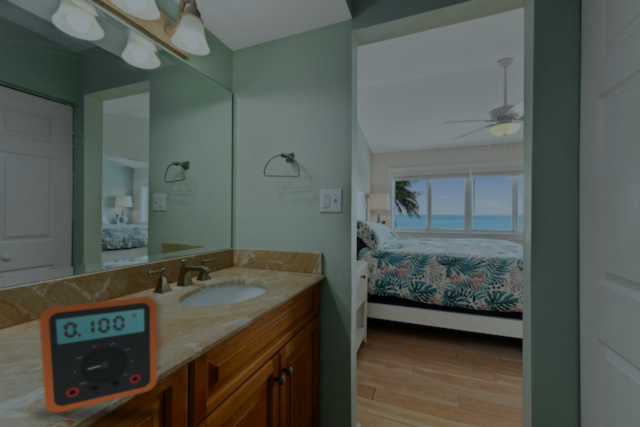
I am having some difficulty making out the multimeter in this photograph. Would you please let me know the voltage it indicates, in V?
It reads 0.100 V
